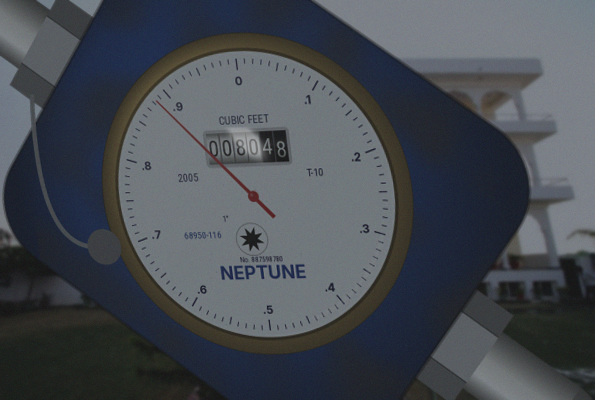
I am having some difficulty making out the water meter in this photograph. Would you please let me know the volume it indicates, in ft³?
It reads 8047.88 ft³
